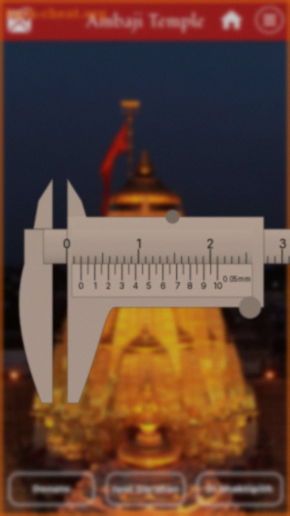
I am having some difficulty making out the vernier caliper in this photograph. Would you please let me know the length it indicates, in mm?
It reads 2.0 mm
